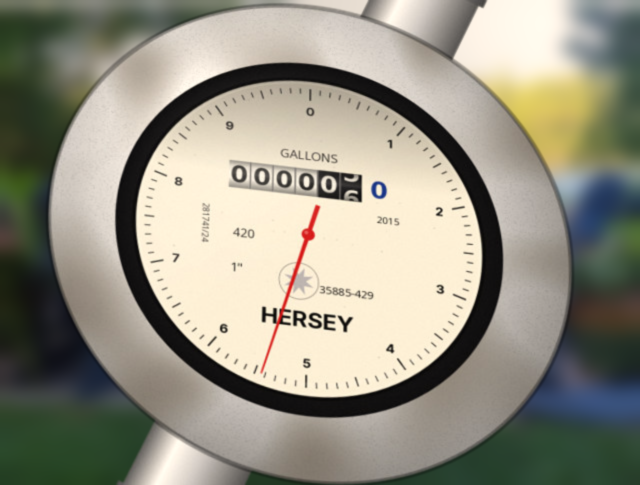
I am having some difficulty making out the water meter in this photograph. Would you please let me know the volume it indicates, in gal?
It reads 55.4 gal
